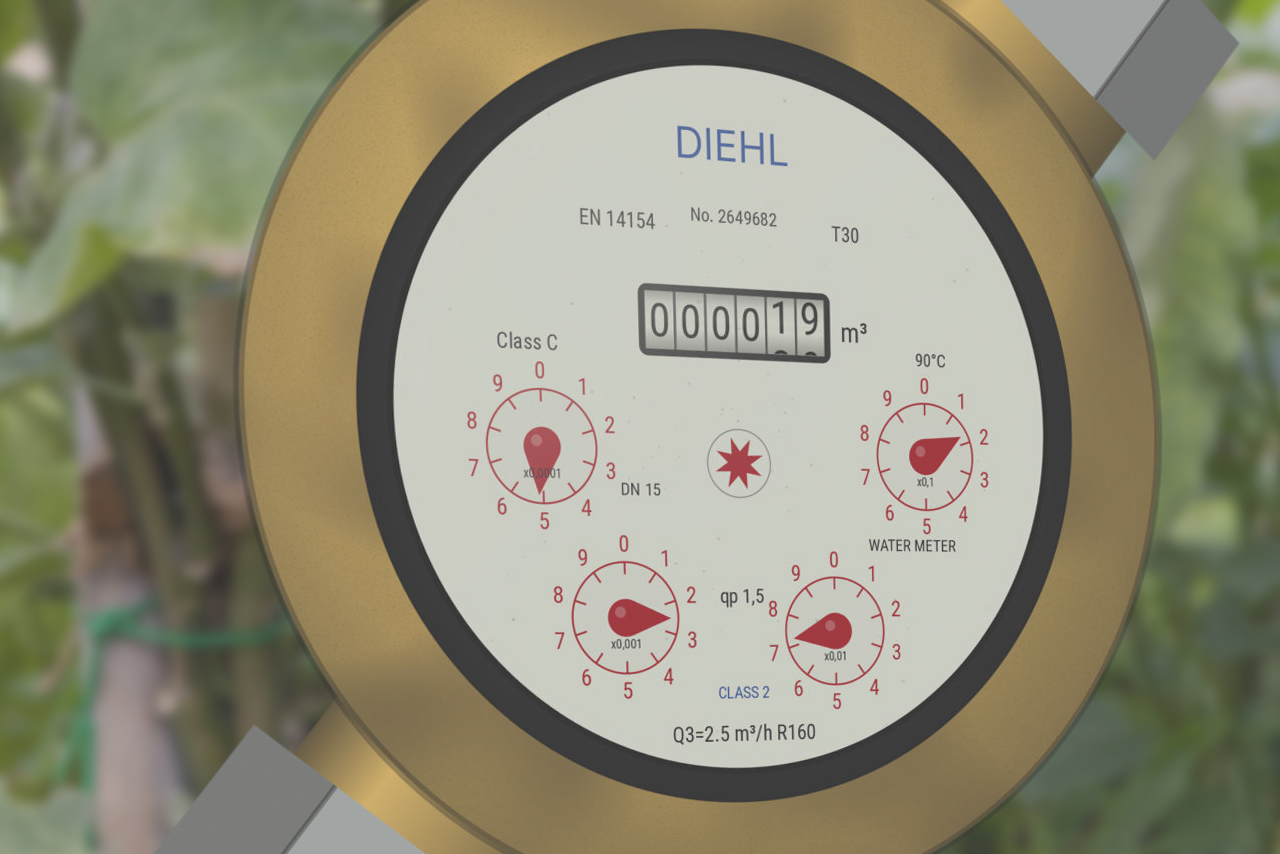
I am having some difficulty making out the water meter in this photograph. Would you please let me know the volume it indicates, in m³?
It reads 19.1725 m³
